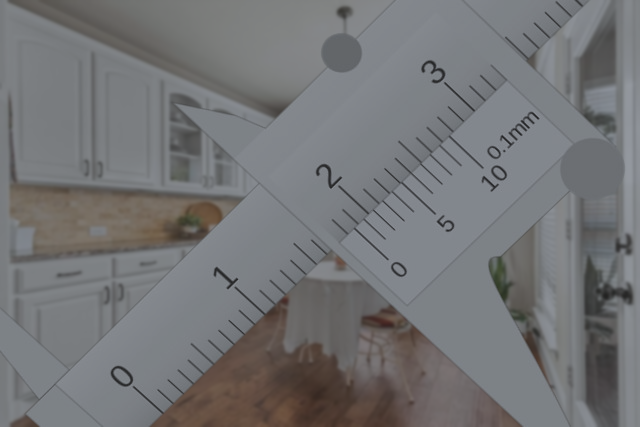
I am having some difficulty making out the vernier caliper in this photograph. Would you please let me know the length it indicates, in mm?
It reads 18.6 mm
